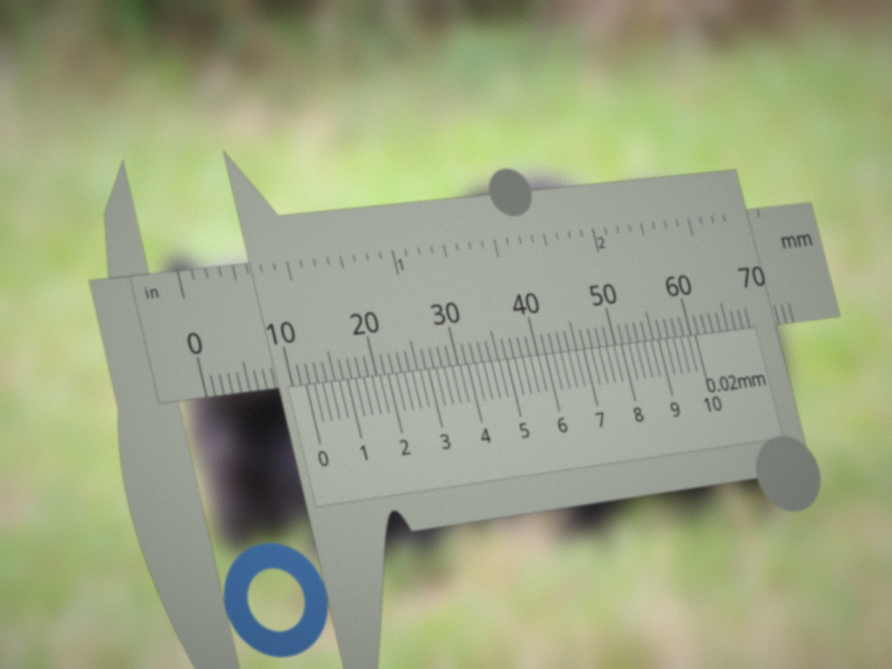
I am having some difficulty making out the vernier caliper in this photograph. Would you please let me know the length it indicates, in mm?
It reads 11.6 mm
